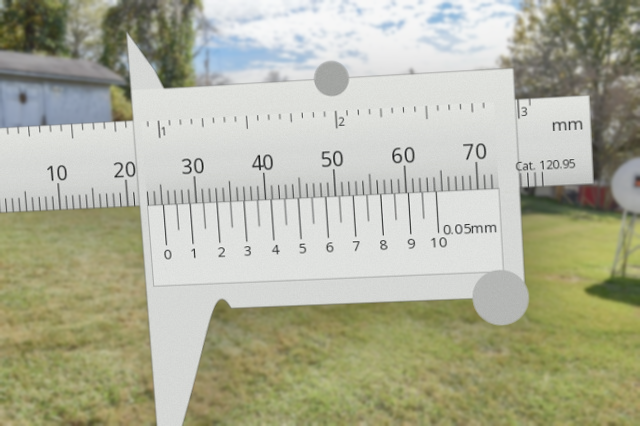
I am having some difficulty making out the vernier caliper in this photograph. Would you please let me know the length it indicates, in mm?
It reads 25.2 mm
